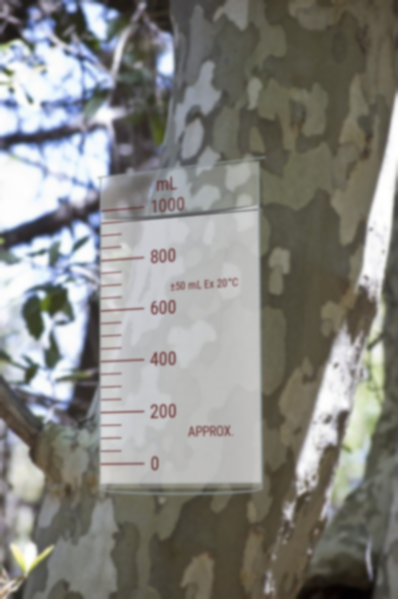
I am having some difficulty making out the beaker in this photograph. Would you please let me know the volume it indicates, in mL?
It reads 950 mL
